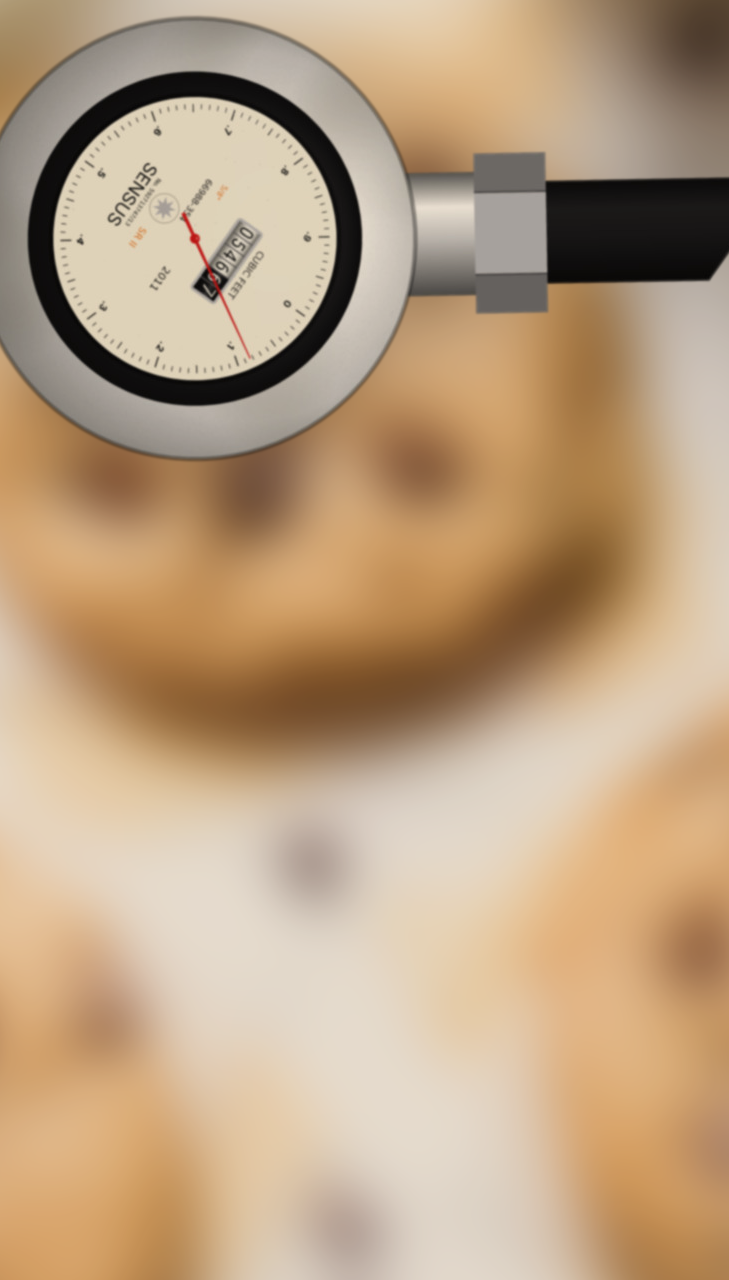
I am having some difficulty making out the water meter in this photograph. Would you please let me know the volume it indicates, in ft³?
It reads 54667.08 ft³
